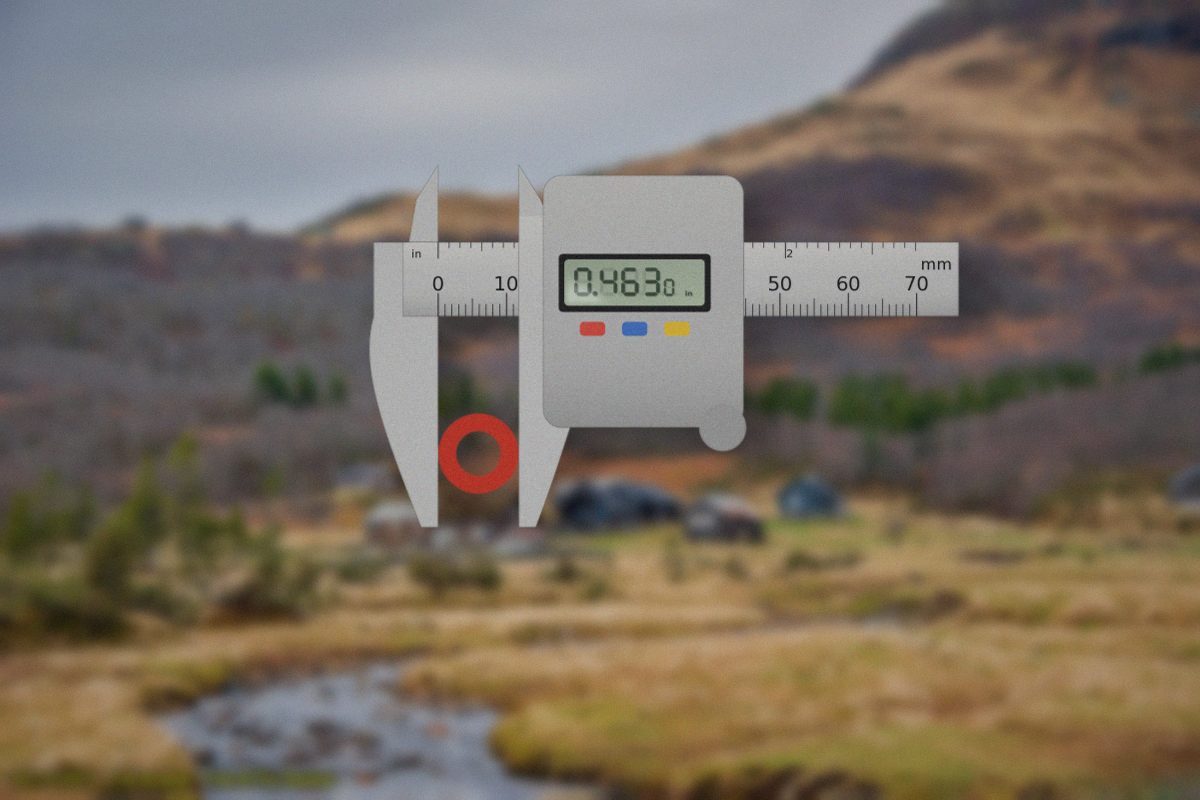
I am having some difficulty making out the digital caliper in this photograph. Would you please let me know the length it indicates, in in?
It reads 0.4630 in
